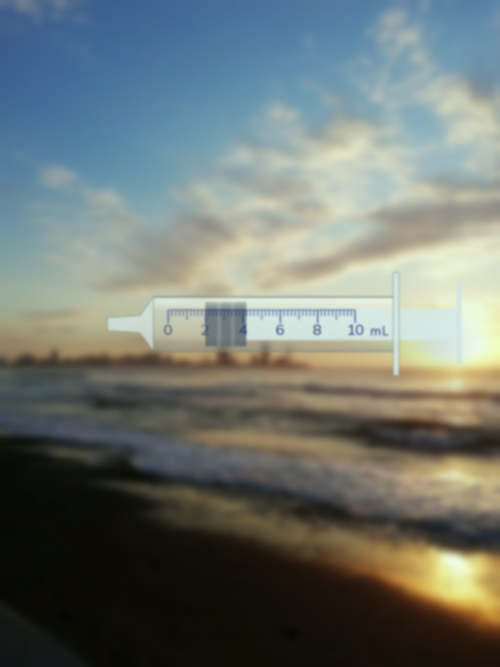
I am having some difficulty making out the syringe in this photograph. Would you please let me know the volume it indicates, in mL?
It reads 2 mL
